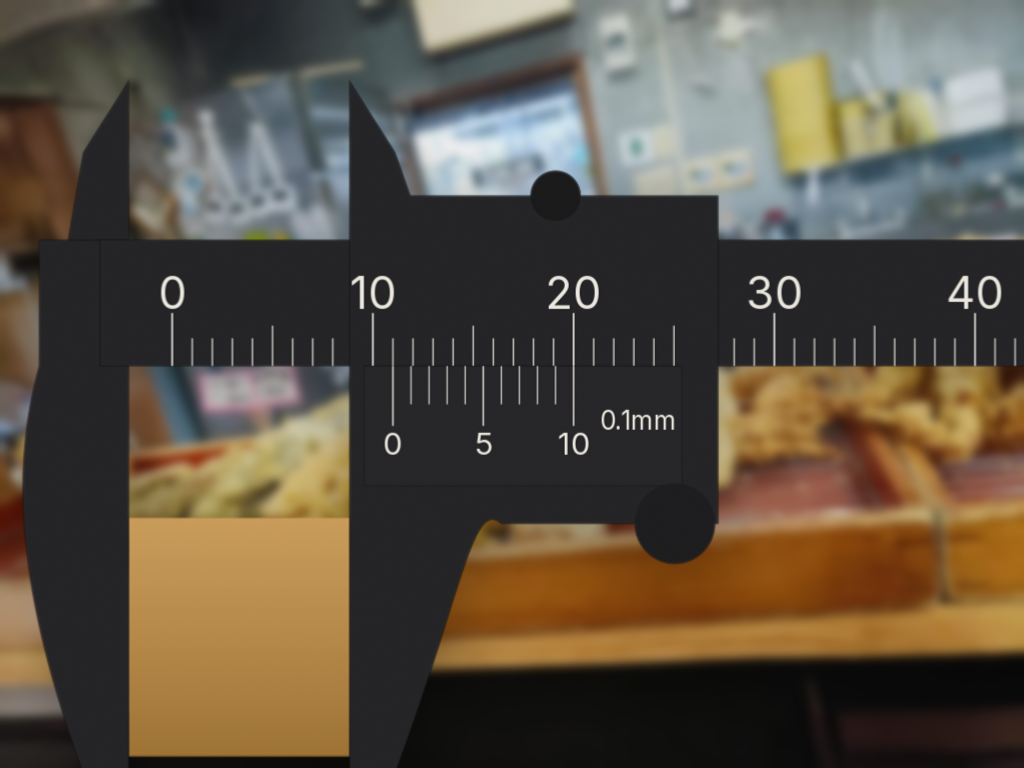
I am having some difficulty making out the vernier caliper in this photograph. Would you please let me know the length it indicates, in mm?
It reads 11.0 mm
